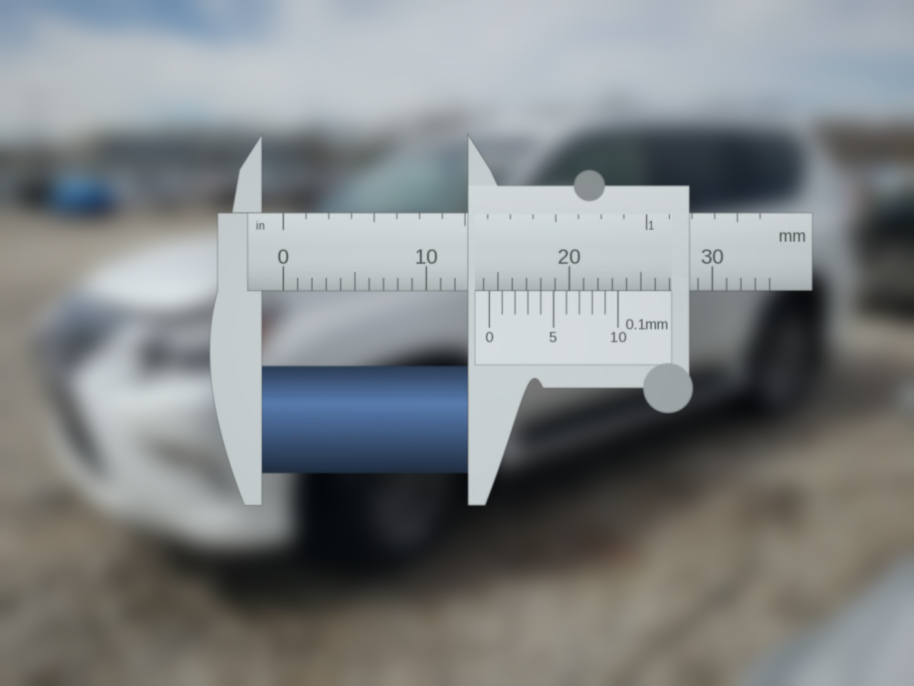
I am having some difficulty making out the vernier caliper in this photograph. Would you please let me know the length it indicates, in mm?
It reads 14.4 mm
